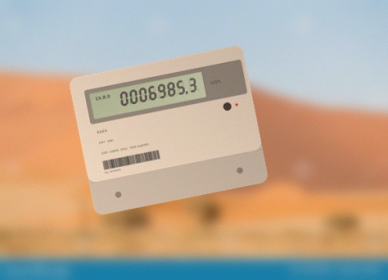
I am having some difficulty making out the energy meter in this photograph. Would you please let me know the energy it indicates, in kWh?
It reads 6985.3 kWh
